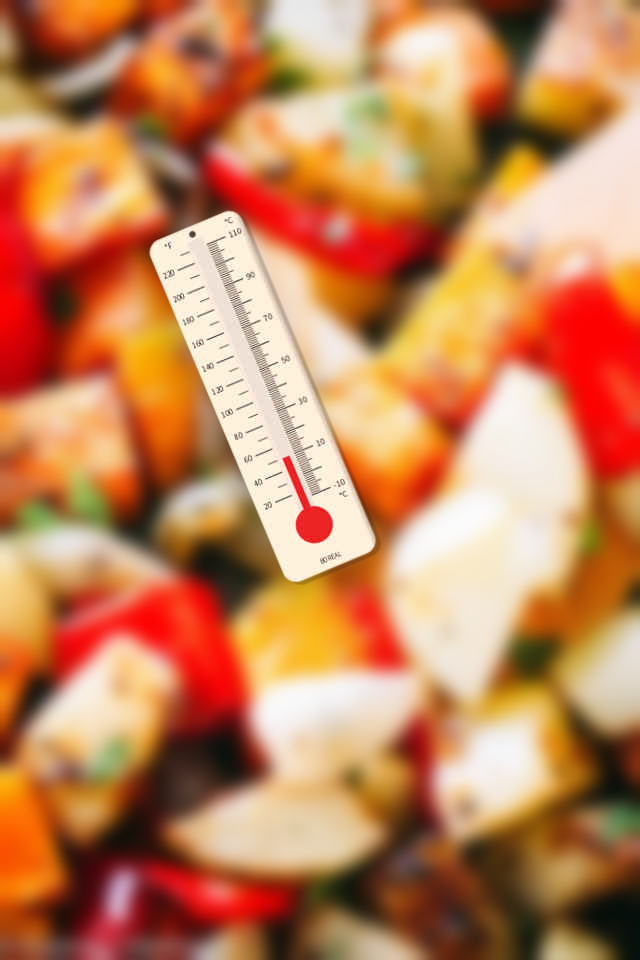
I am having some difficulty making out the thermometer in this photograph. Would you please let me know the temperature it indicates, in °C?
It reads 10 °C
